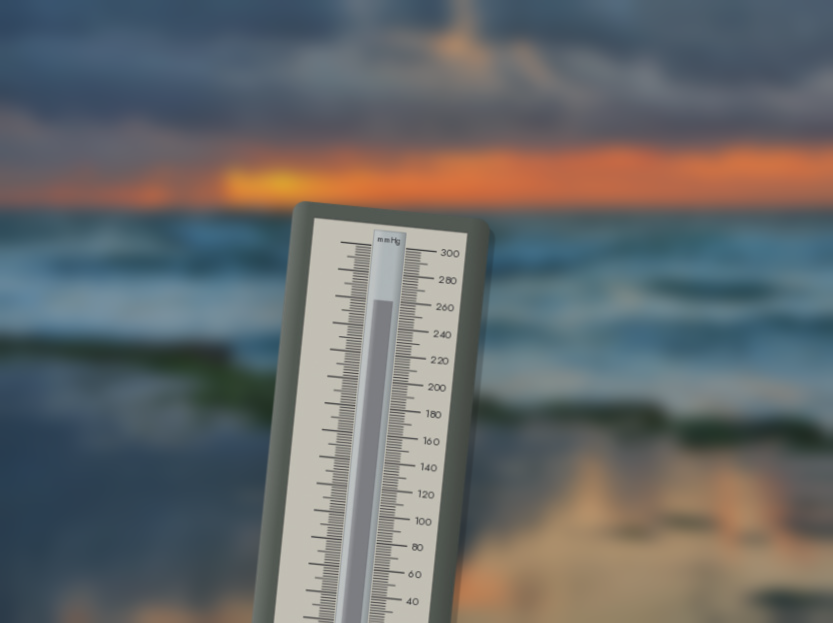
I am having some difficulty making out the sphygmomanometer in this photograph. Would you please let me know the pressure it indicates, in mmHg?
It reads 260 mmHg
